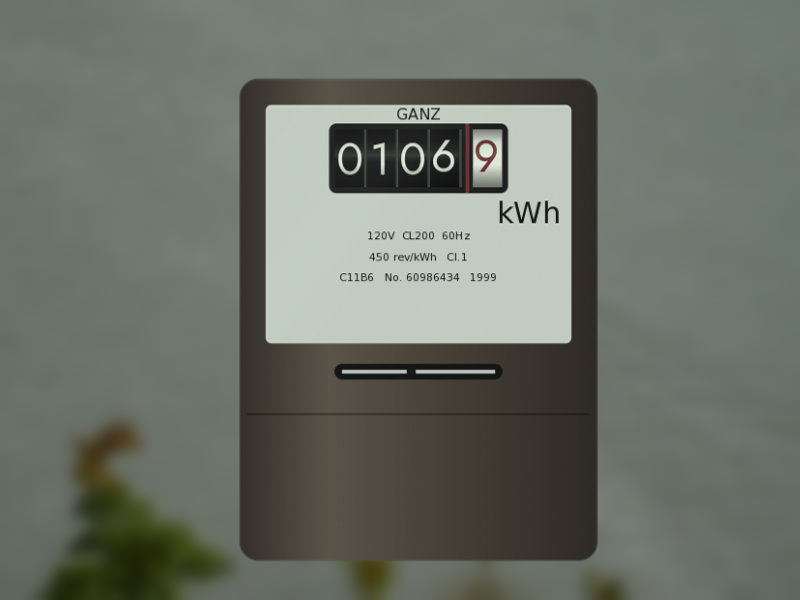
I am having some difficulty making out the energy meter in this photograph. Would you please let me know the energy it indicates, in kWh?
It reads 106.9 kWh
